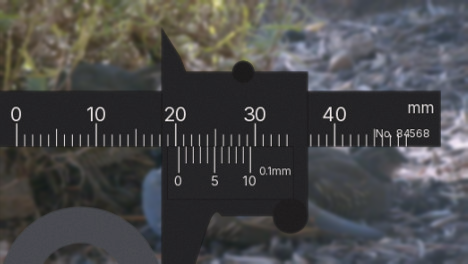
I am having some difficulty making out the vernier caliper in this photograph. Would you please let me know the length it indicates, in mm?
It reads 20.4 mm
